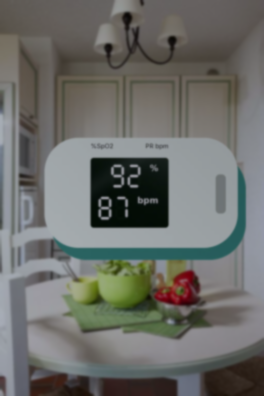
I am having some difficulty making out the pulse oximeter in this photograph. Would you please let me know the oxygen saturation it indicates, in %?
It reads 92 %
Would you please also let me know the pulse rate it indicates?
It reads 87 bpm
